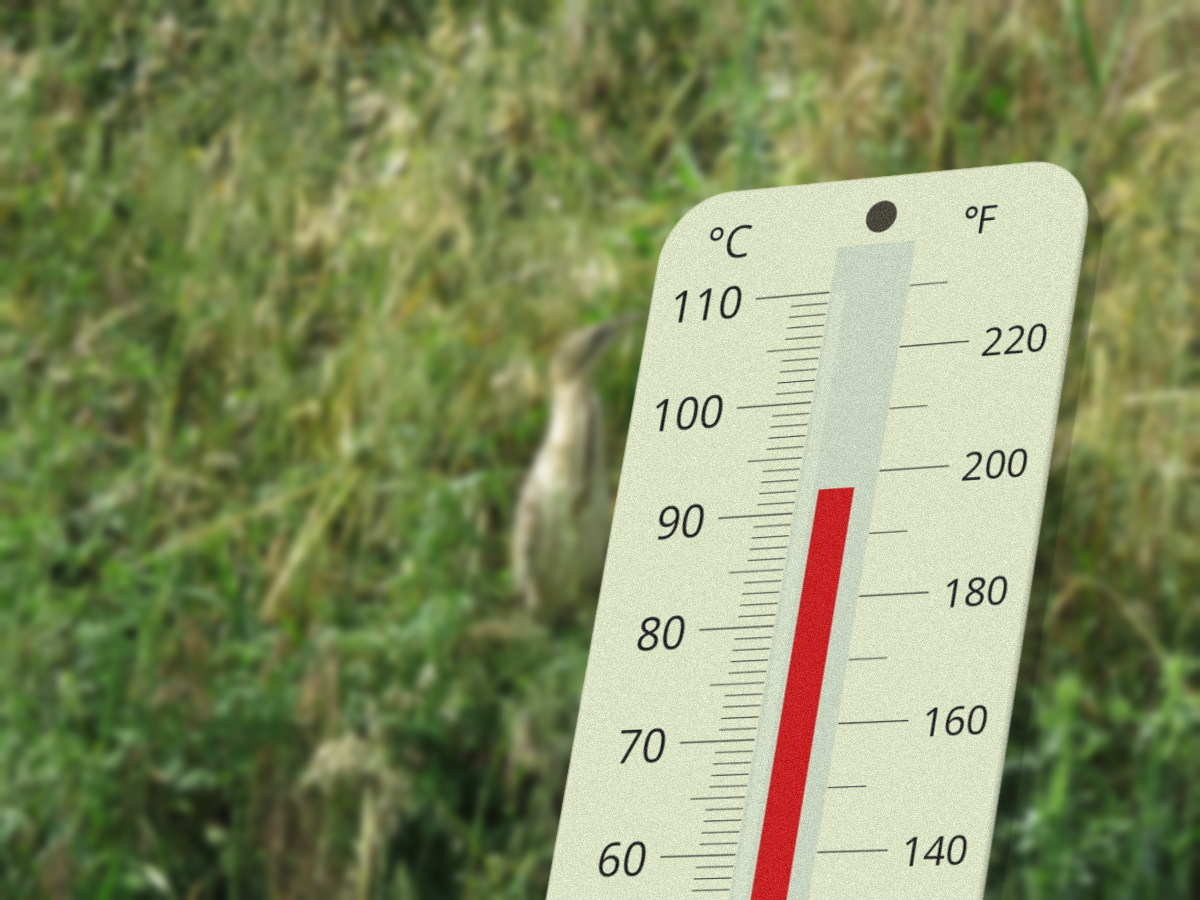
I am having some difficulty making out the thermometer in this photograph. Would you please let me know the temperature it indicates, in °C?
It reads 92 °C
